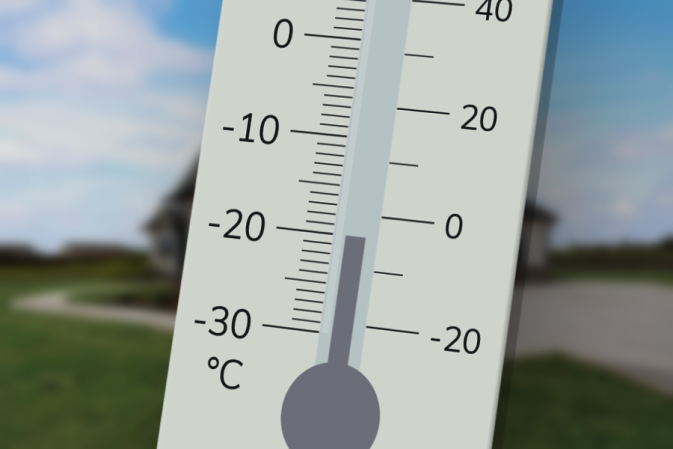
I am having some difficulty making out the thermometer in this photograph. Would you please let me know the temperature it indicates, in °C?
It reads -20 °C
